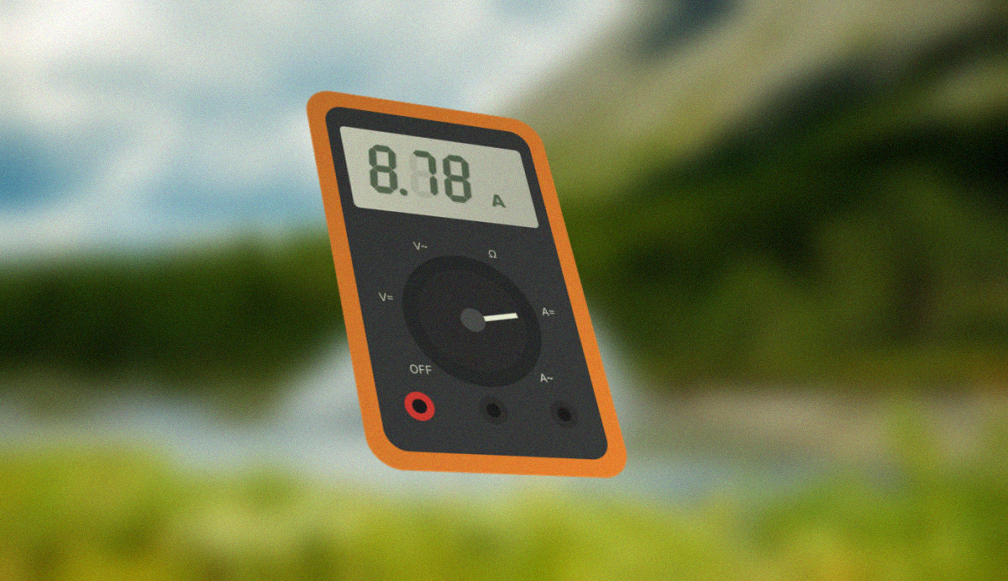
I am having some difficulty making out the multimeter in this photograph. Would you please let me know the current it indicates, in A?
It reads 8.78 A
